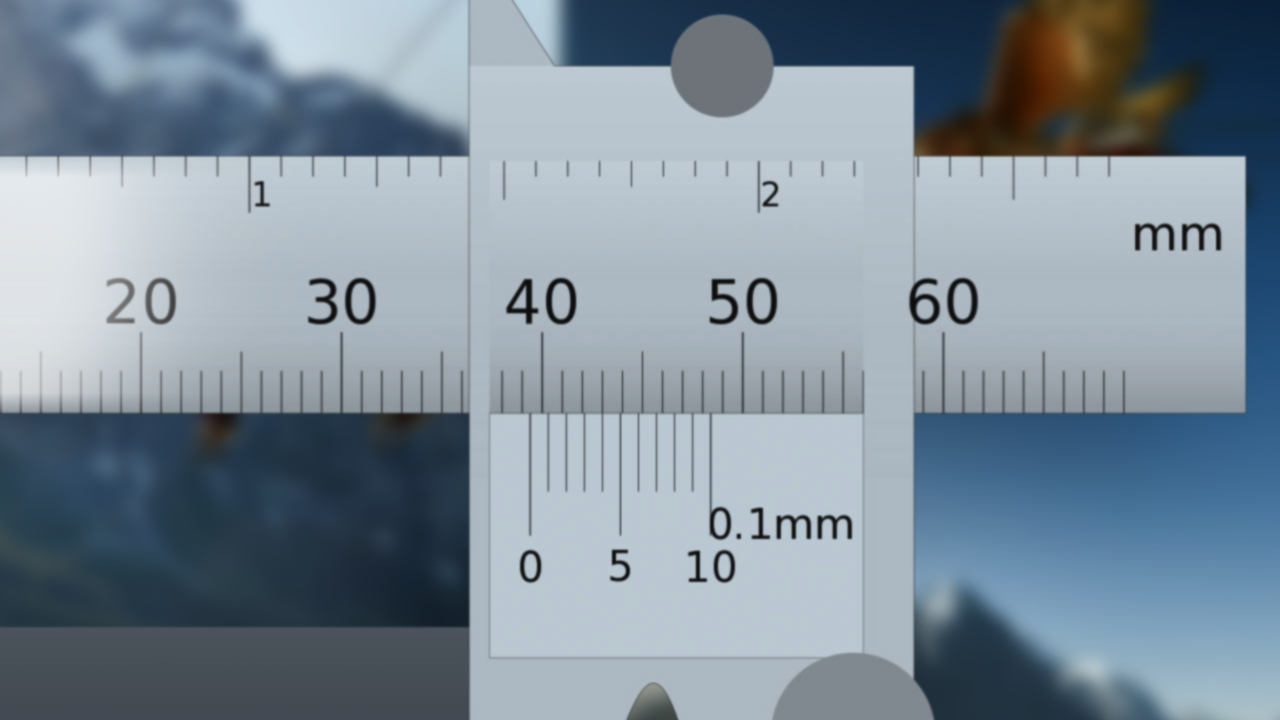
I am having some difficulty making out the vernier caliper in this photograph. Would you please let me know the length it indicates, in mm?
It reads 39.4 mm
